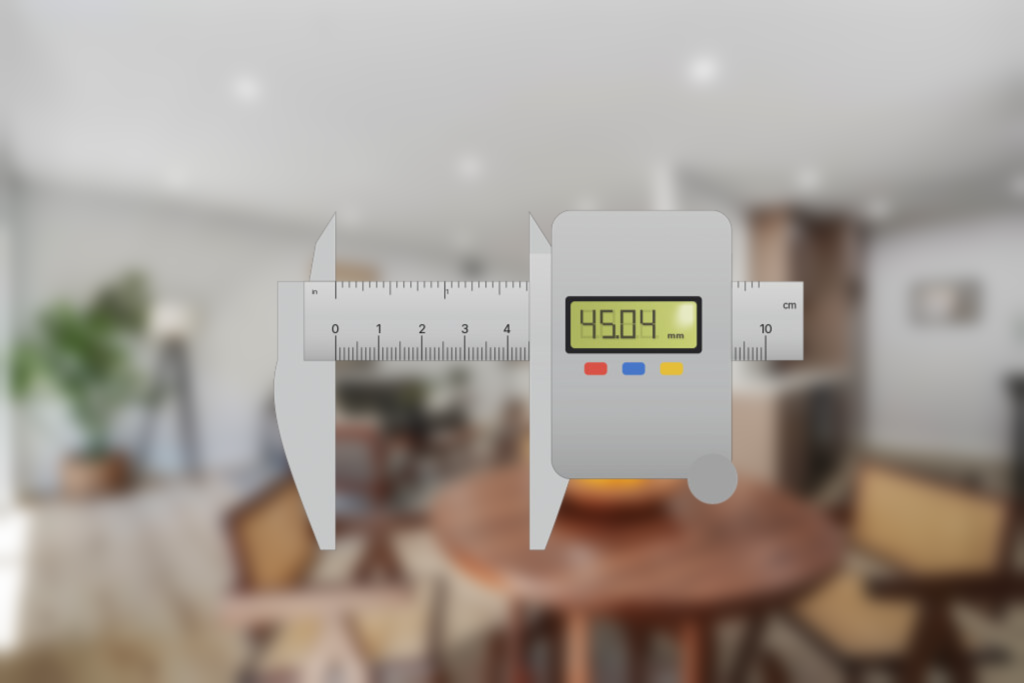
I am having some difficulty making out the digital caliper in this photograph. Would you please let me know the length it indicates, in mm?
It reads 45.04 mm
